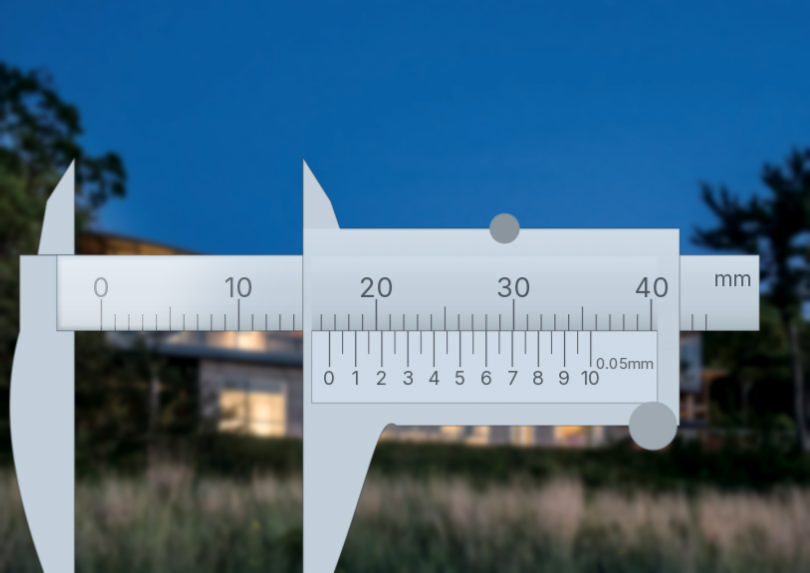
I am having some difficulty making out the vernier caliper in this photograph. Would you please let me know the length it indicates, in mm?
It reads 16.6 mm
